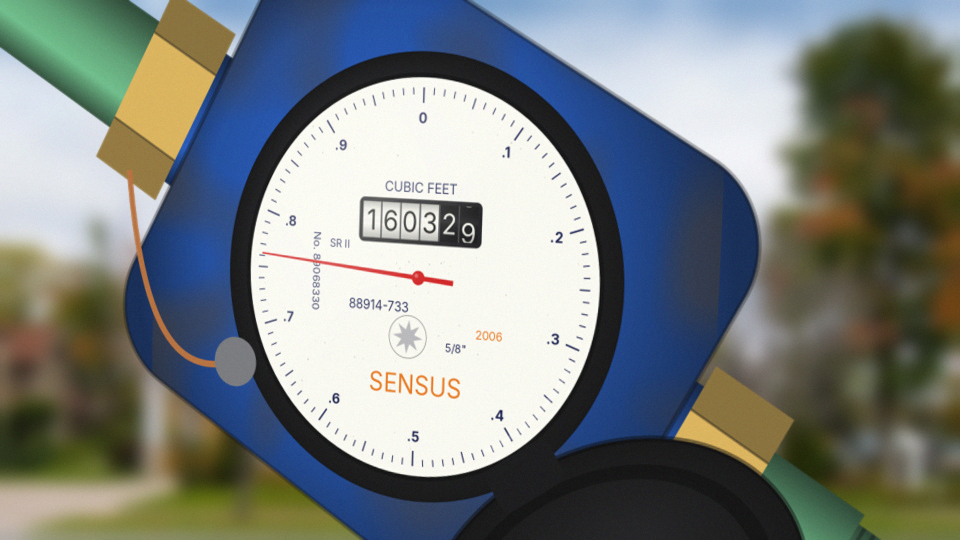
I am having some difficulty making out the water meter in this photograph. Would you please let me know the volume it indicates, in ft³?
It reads 160328.76 ft³
